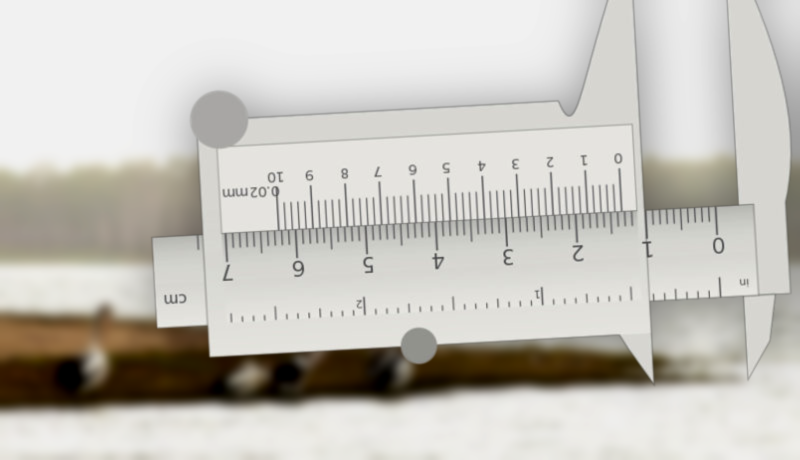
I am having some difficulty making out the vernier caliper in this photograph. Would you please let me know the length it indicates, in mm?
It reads 13.4 mm
